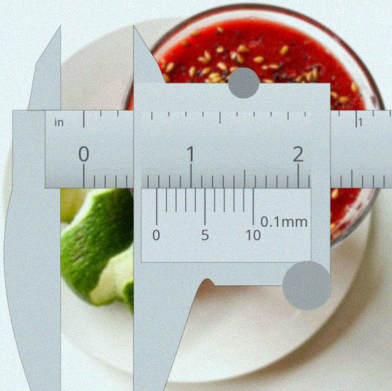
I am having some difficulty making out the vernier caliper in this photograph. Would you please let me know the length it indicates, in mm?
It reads 6.8 mm
